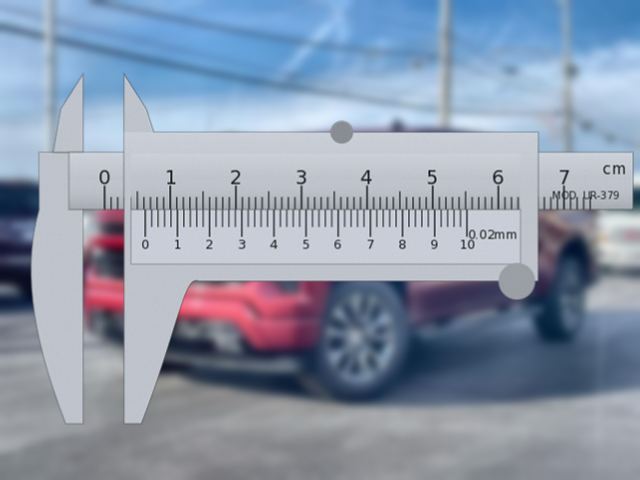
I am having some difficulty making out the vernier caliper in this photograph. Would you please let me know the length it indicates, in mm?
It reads 6.2 mm
